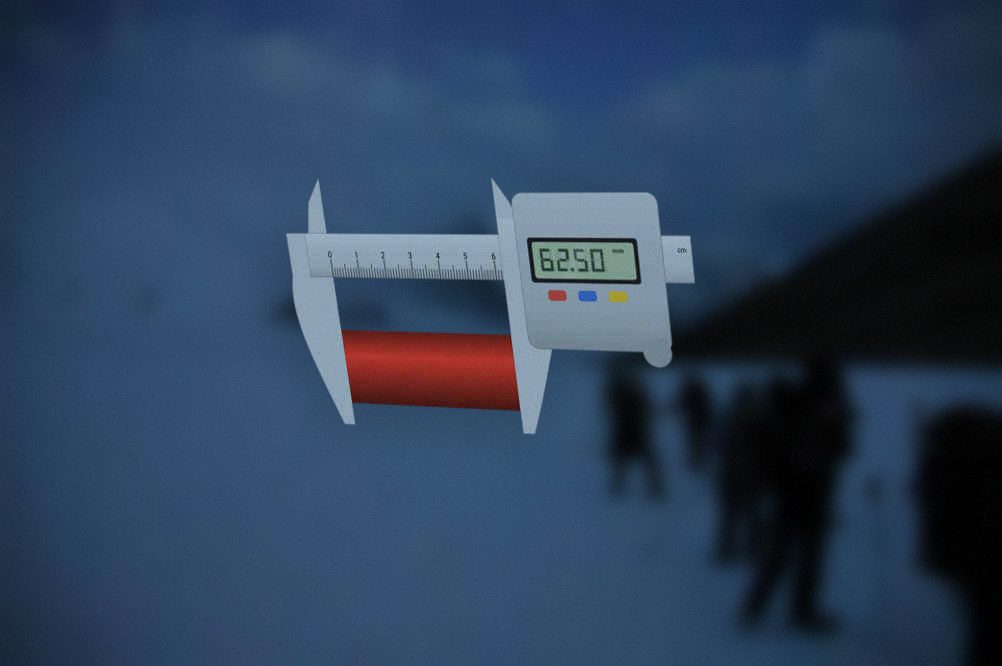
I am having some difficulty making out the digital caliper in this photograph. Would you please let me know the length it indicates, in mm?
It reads 62.50 mm
